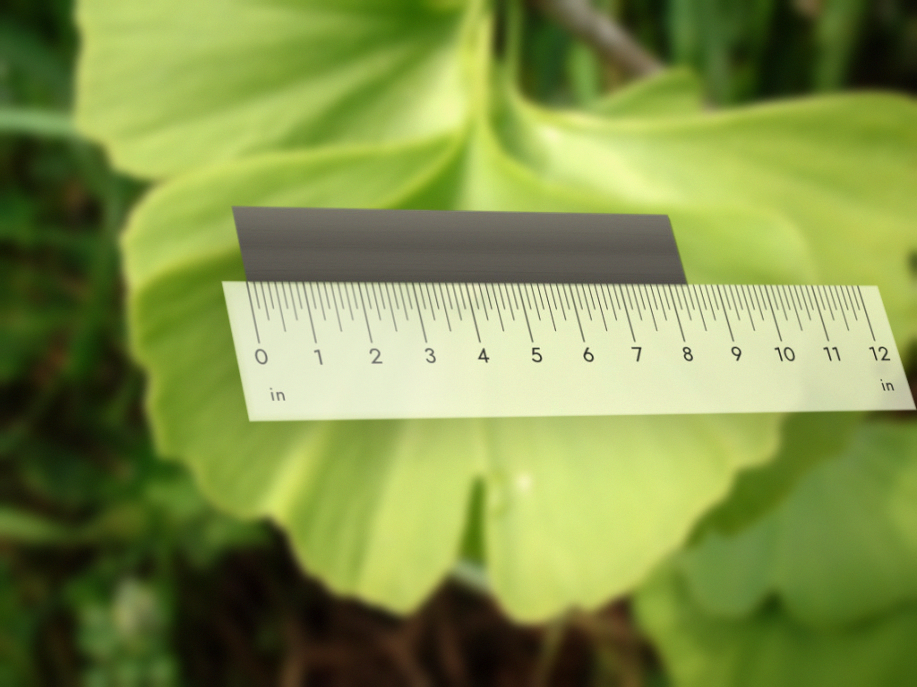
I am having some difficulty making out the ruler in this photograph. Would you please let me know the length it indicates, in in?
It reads 8.375 in
